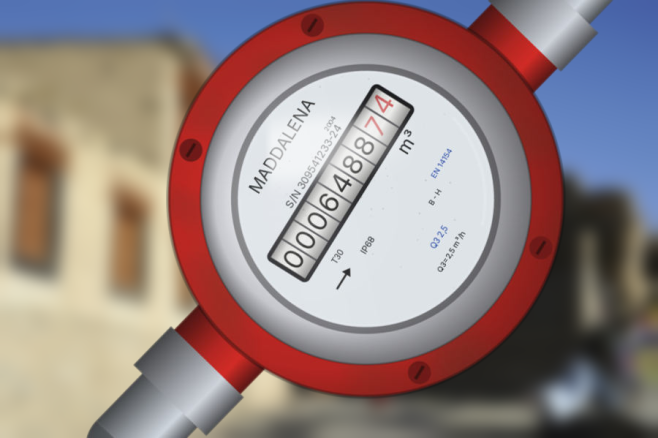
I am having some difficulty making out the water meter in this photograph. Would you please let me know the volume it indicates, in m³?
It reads 6488.74 m³
